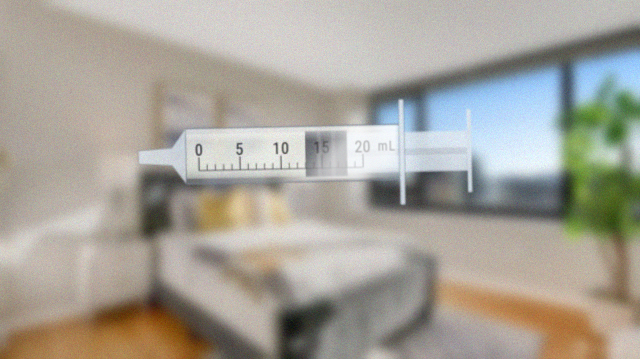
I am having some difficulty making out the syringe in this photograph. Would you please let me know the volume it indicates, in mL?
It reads 13 mL
